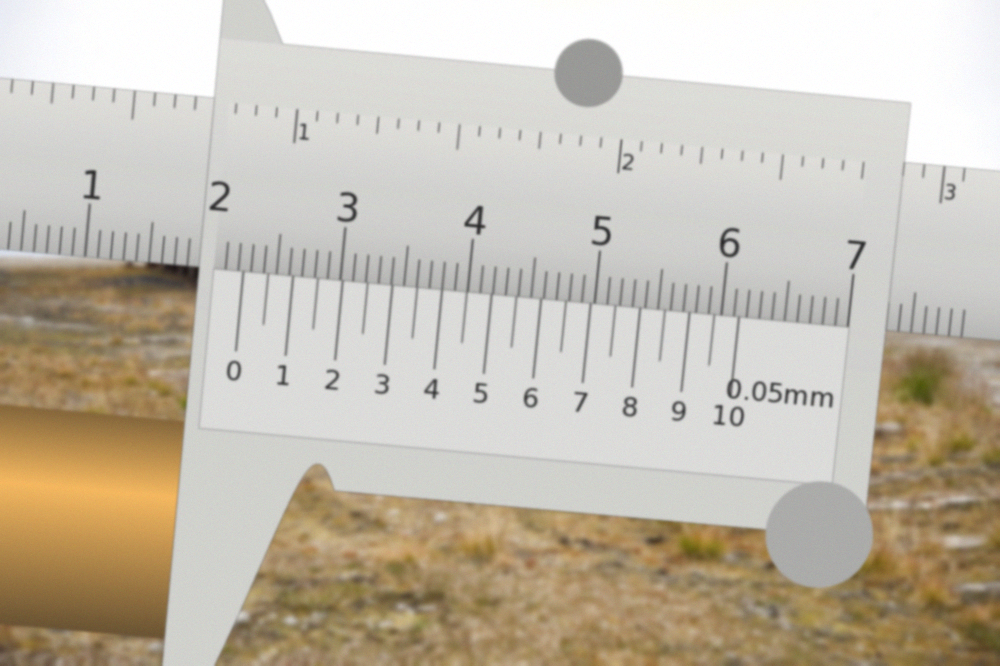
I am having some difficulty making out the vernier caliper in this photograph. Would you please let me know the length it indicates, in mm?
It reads 22.4 mm
